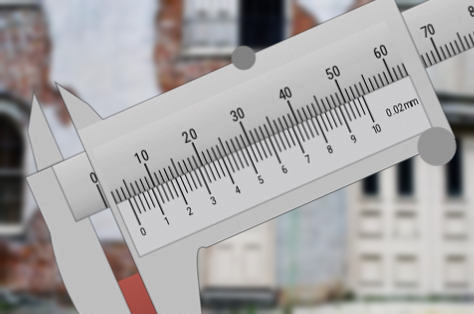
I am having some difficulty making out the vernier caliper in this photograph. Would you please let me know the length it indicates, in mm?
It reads 4.5 mm
